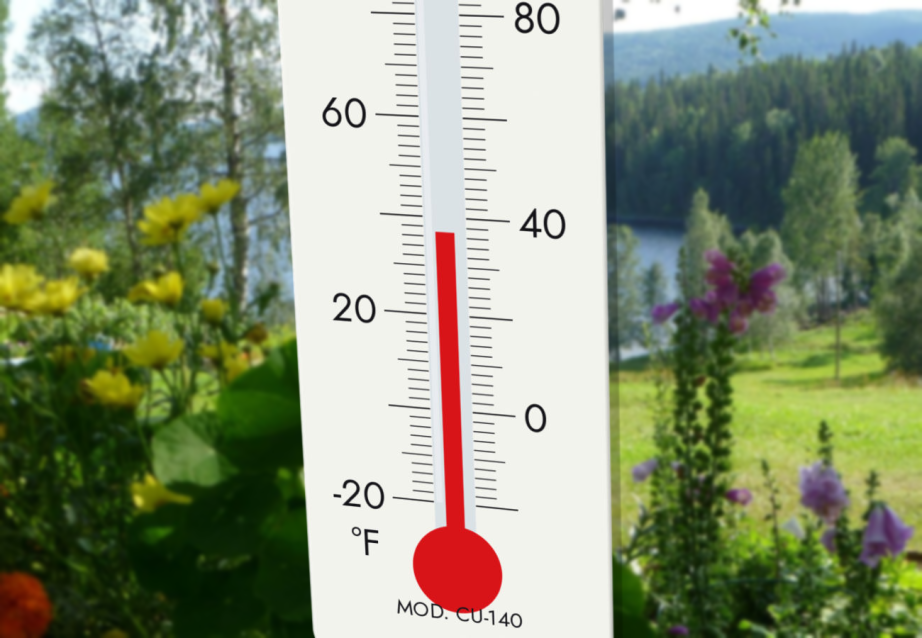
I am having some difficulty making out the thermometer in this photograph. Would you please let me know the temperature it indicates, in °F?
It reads 37 °F
